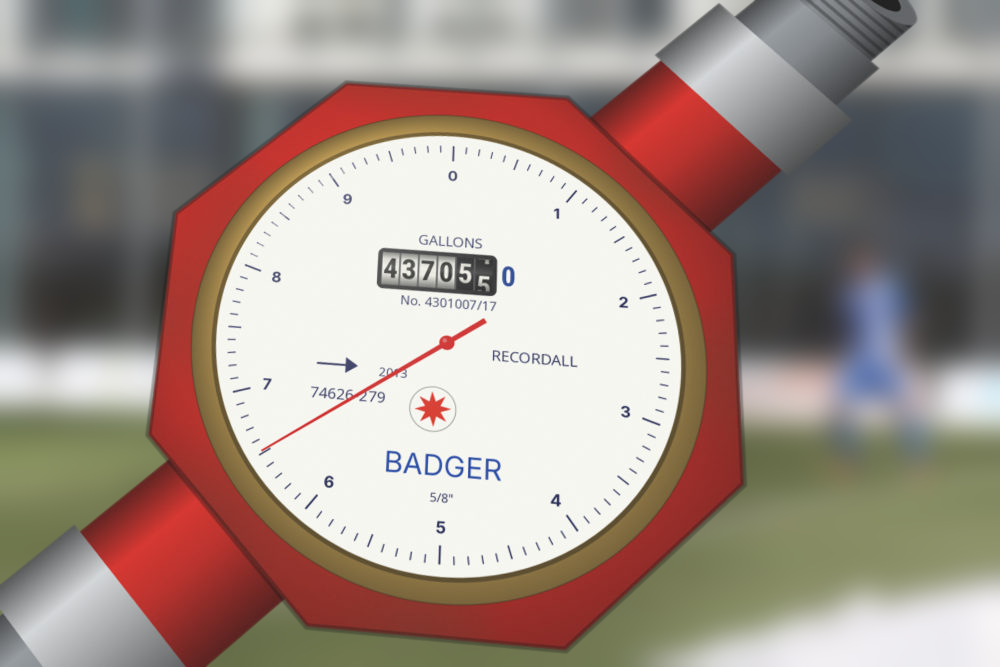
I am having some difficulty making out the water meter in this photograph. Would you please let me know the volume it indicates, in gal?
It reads 4370546.5 gal
